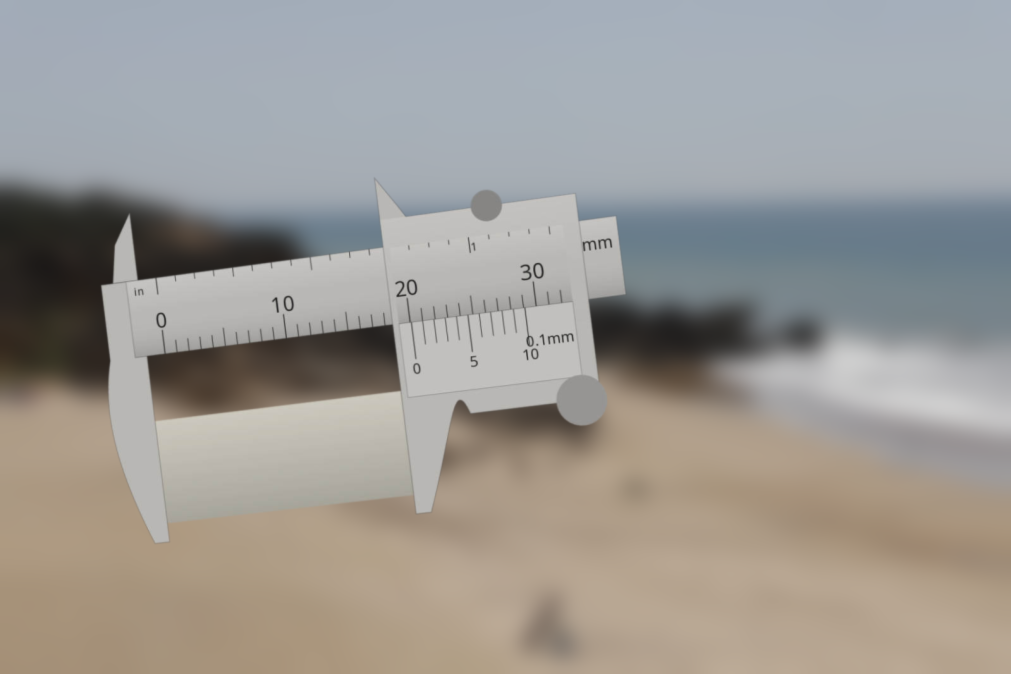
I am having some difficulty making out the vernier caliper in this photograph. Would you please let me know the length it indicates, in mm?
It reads 20.1 mm
